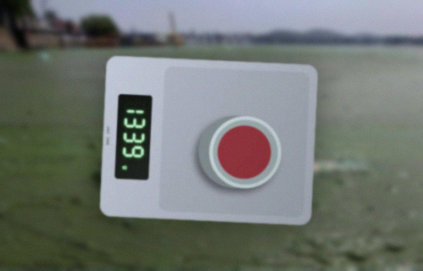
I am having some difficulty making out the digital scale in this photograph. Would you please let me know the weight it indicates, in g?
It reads 1339 g
